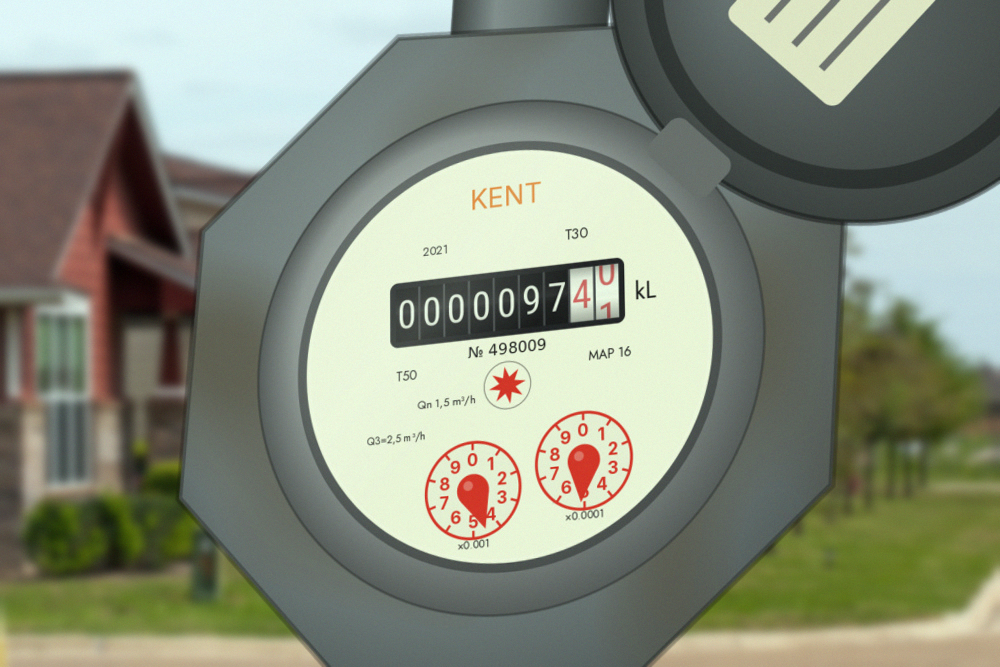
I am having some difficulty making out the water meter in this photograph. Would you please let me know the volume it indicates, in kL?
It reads 97.4045 kL
